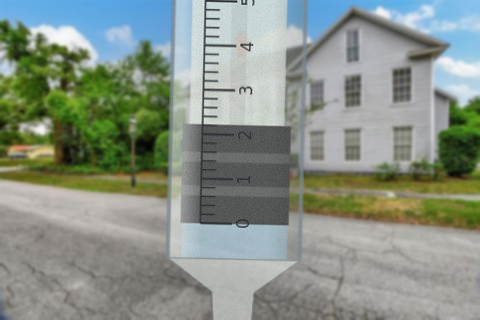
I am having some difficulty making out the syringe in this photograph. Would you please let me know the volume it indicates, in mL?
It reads 0 mL
